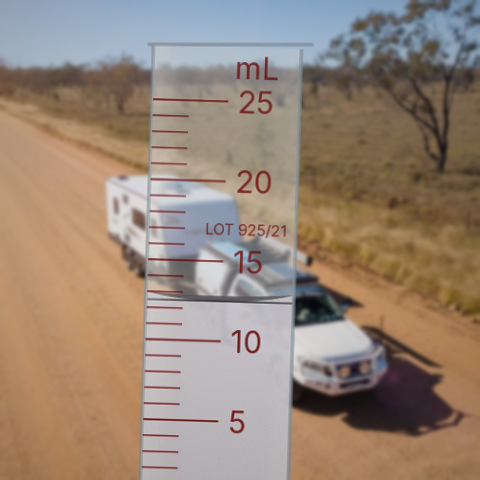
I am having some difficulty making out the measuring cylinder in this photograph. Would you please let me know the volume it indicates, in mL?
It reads 12.5 mL
